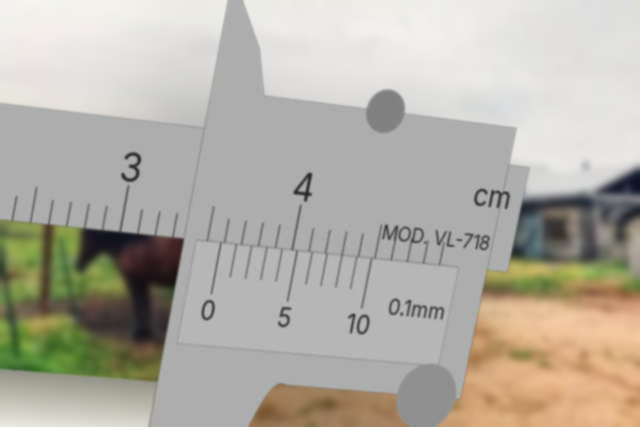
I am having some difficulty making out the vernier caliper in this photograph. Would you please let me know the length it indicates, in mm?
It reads 35.8 mm
